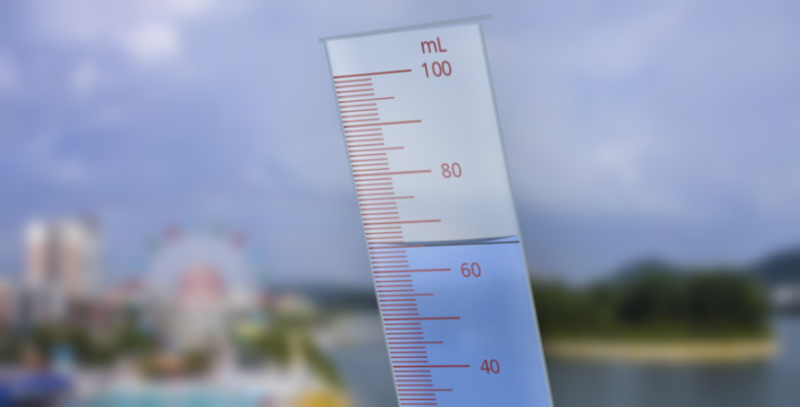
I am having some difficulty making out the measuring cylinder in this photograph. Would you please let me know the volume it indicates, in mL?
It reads 65 mL
